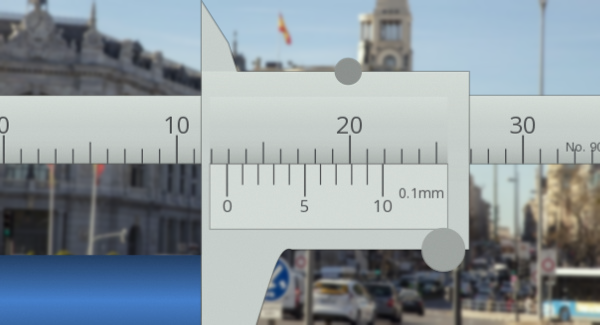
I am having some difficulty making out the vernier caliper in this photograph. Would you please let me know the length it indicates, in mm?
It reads 12.9 mm
